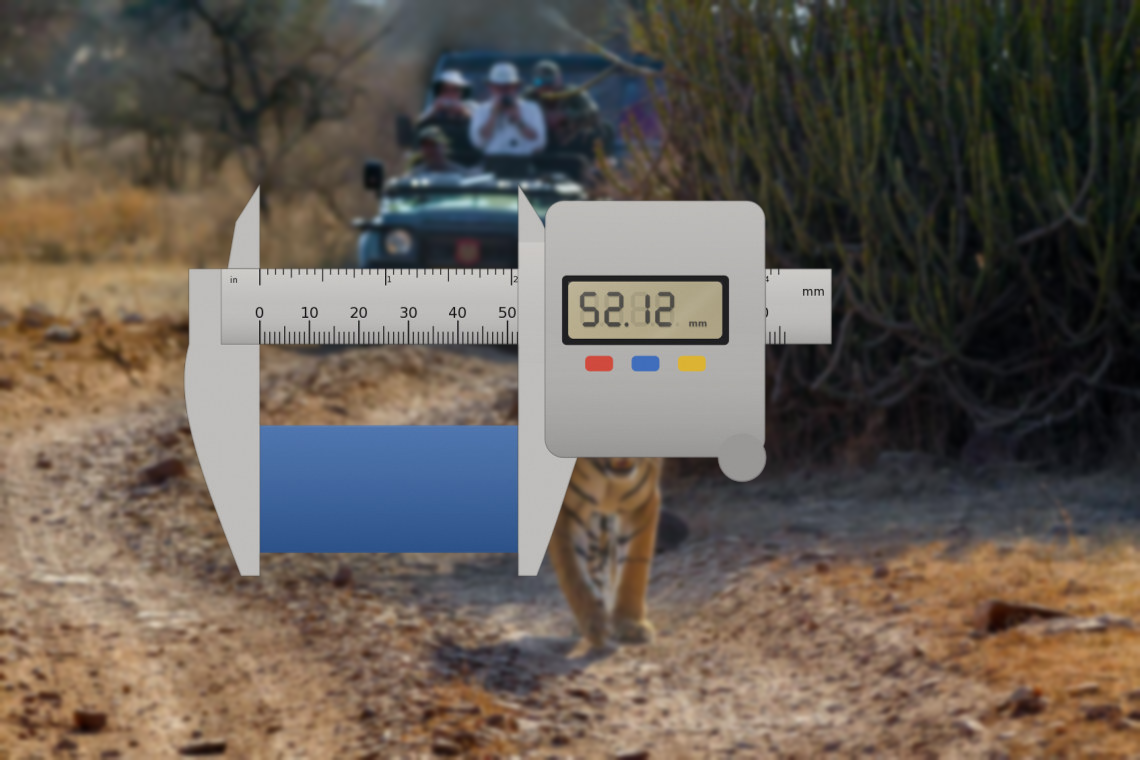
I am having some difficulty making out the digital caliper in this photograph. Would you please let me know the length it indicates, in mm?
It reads 52.12 mm
